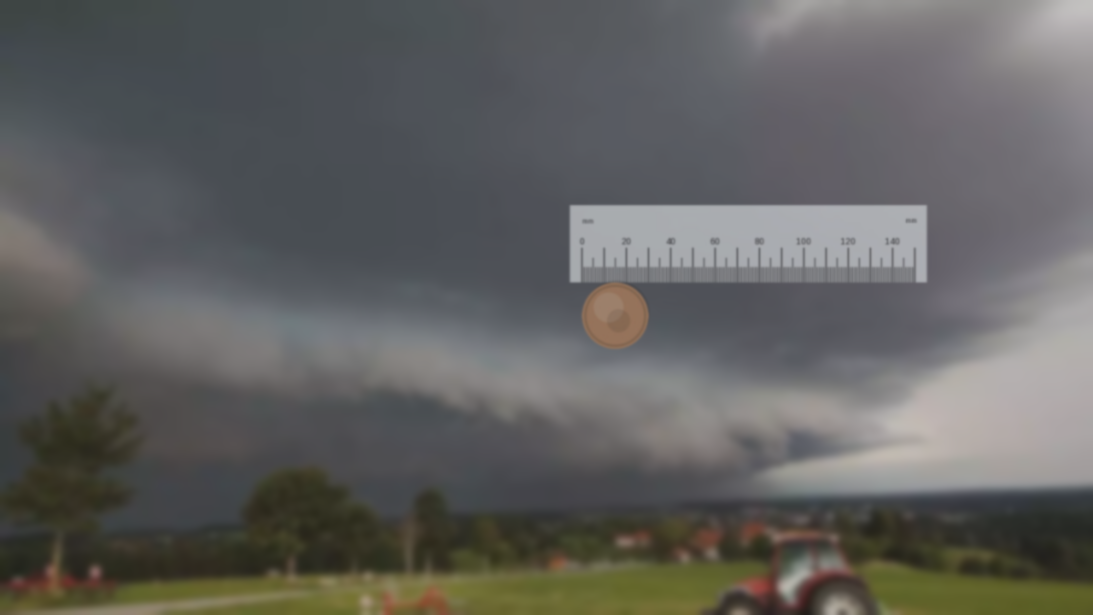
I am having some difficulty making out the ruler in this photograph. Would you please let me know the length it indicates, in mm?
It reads 30 mm
